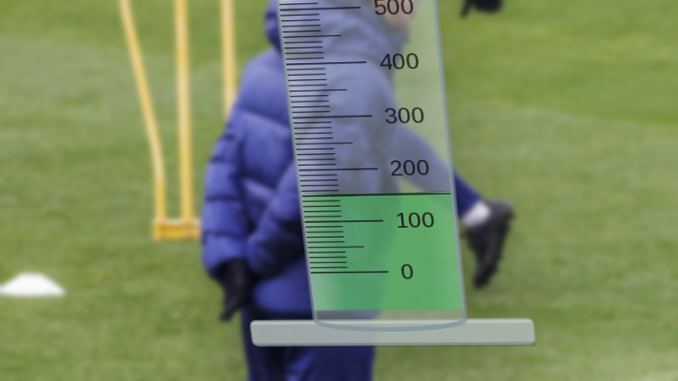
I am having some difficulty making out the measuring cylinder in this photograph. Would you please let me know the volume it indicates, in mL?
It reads 150 mL
